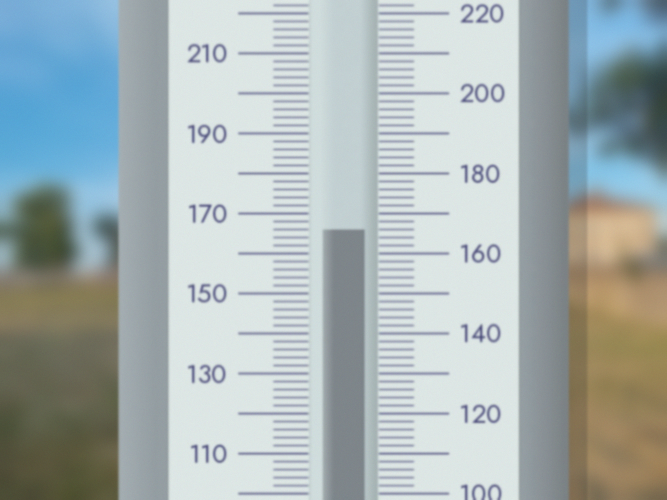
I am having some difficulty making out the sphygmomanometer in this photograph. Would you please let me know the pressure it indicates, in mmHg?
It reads 166 mmHg
